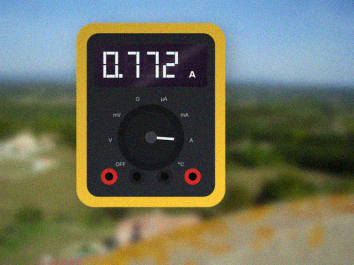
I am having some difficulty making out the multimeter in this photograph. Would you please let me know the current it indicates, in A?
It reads 0.772 A
